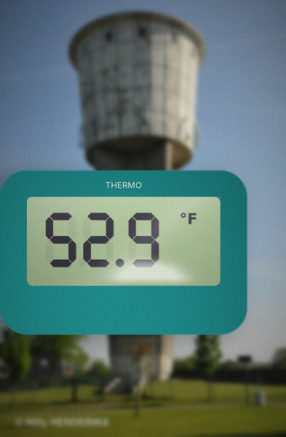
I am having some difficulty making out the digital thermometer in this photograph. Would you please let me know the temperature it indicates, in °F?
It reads 52.9 °F
